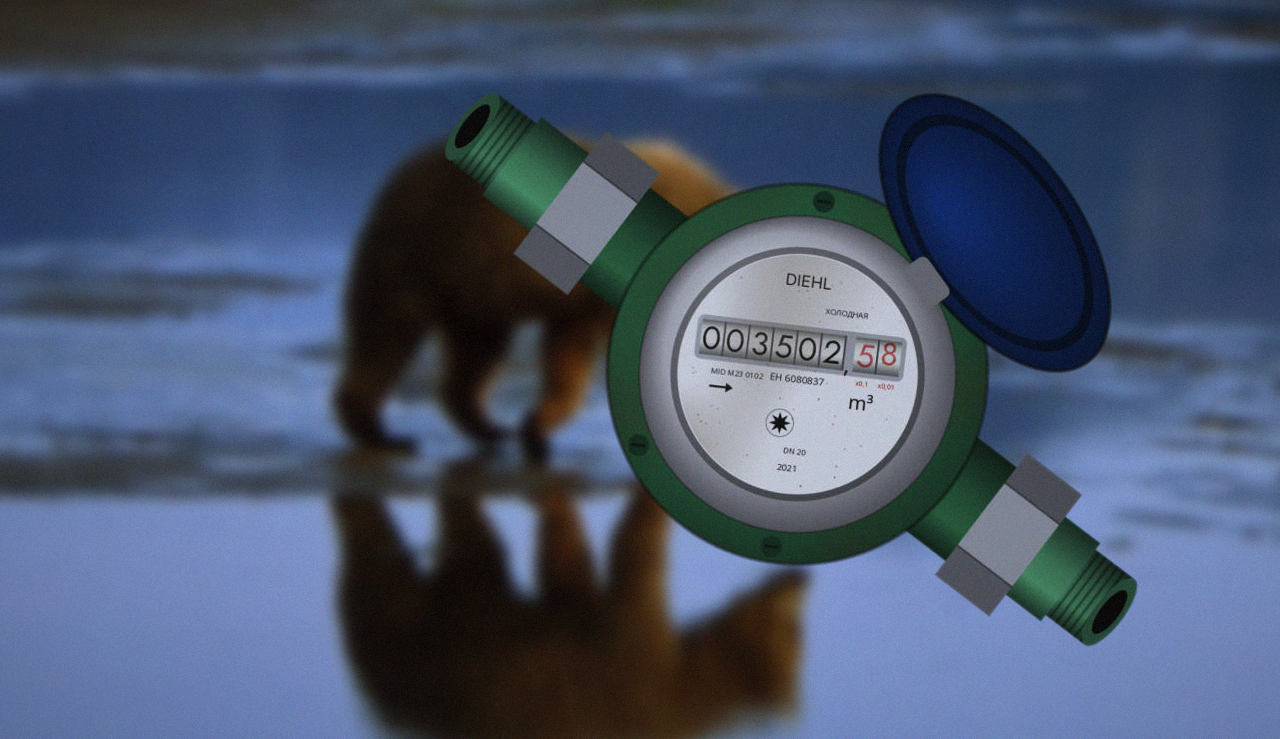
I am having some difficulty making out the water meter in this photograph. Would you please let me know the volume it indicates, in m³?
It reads 3502.58 m³
